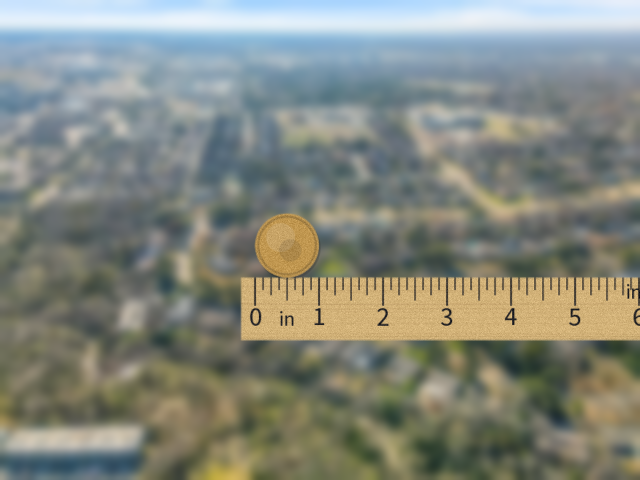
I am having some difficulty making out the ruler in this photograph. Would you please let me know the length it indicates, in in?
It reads 1 in
